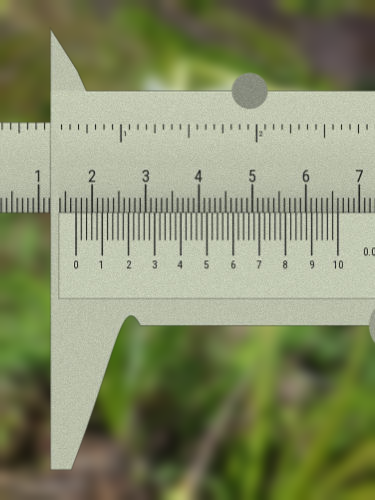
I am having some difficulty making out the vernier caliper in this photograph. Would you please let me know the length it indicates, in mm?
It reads 17.0 mm
